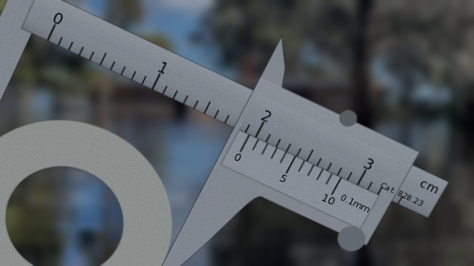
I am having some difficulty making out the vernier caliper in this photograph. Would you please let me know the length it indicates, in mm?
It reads 19.4 mm
